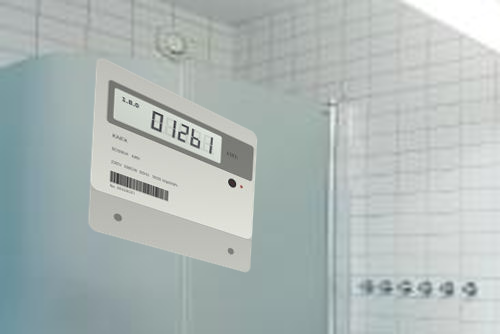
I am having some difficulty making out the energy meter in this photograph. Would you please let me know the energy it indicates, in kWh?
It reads 1261 kWh
